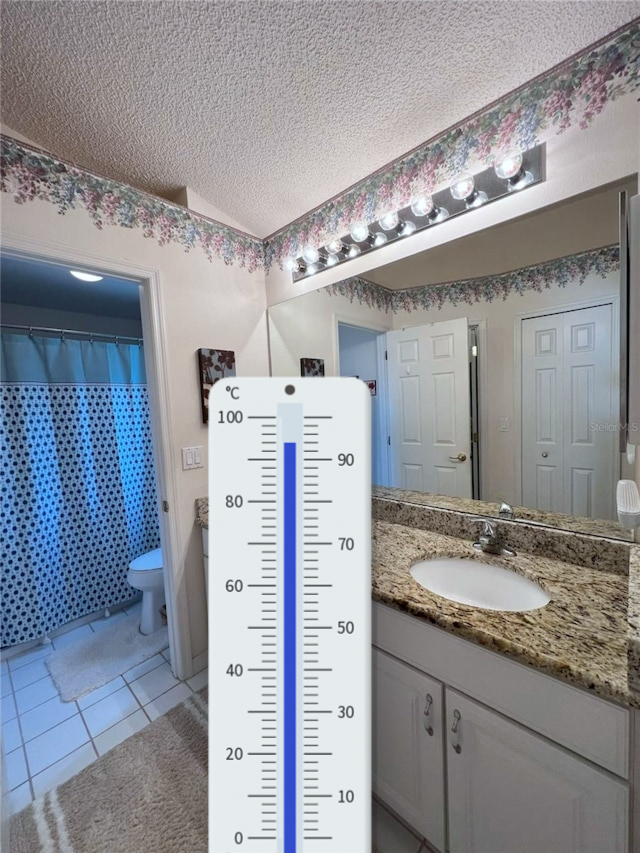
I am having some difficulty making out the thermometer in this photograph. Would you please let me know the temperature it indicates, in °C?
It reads 94 °C
